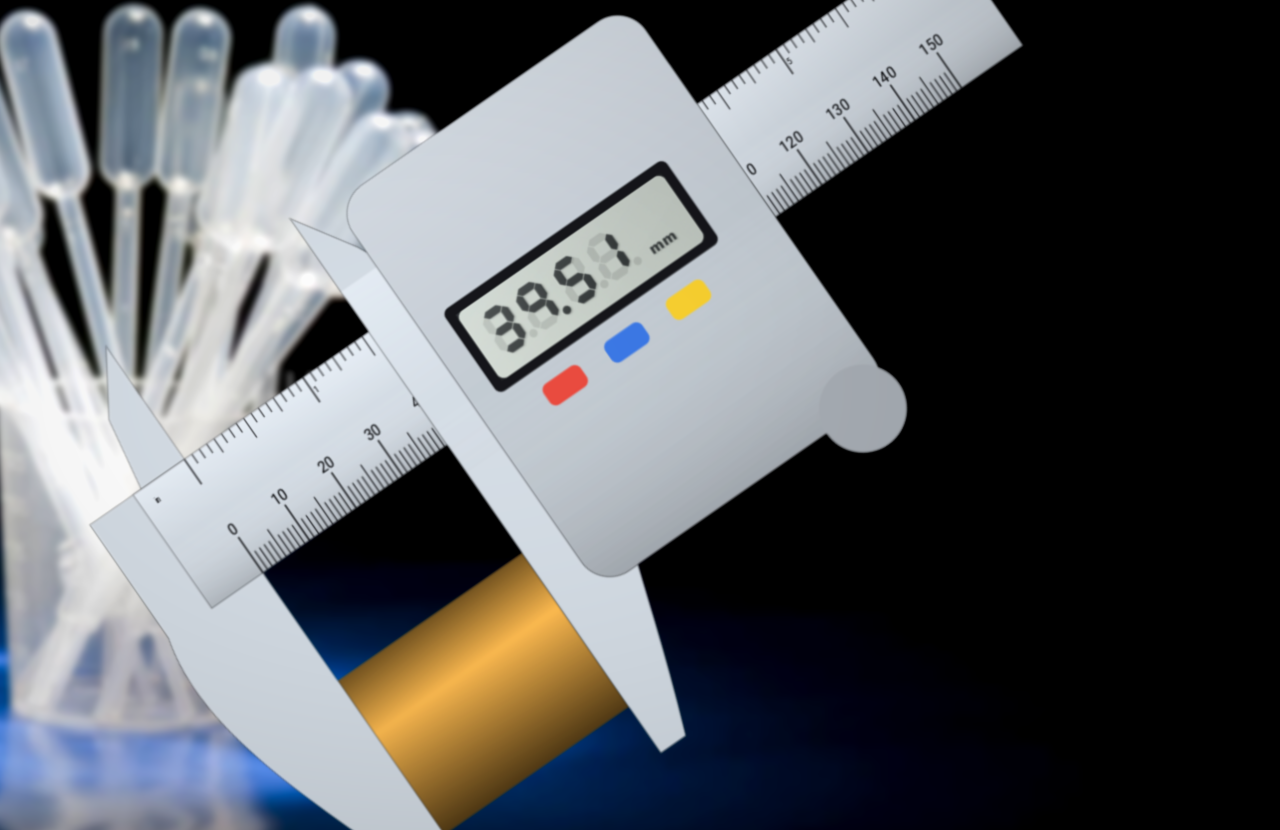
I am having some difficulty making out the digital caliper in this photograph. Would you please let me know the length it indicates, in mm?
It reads 39.51 mm
